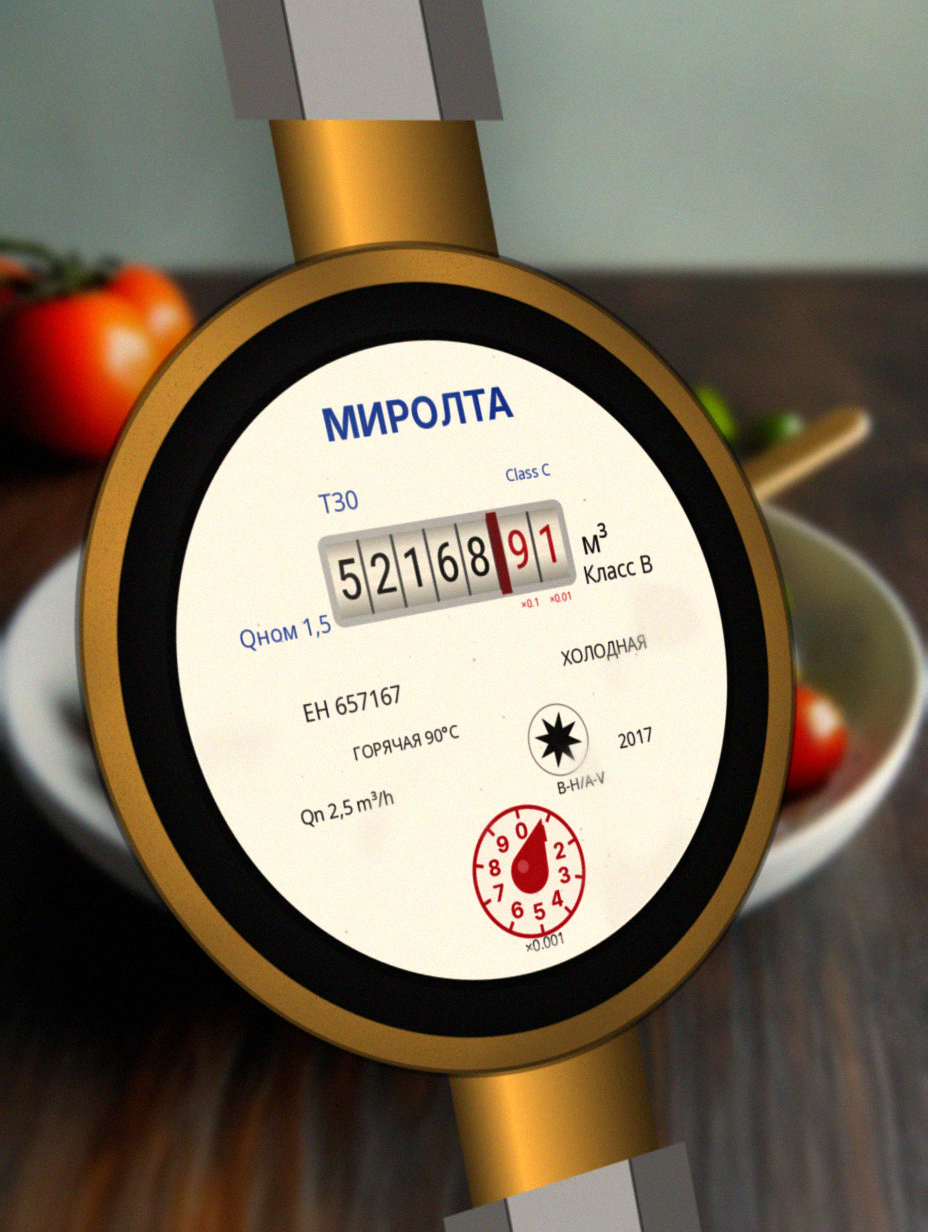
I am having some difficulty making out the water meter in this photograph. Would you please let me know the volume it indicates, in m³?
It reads 52168.910 m³
